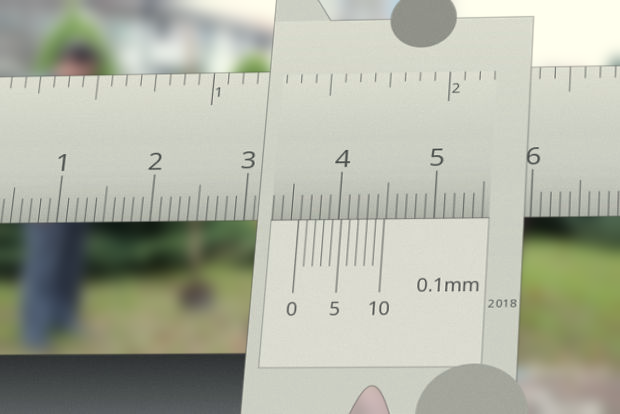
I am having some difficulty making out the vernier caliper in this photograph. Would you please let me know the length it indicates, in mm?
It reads 35.8 mm
